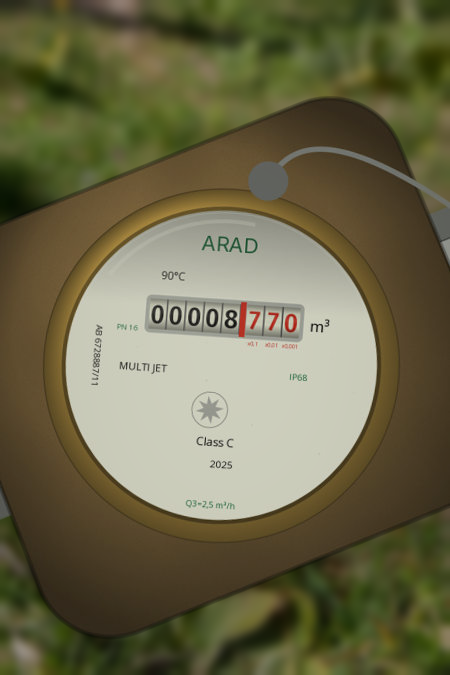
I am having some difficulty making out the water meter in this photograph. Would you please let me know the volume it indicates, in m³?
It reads 8.770 m³
